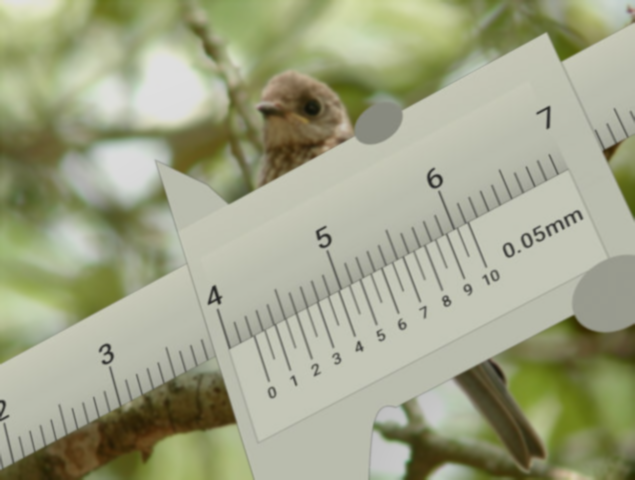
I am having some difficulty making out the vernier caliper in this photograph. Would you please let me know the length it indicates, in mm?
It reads 42.2 mm
